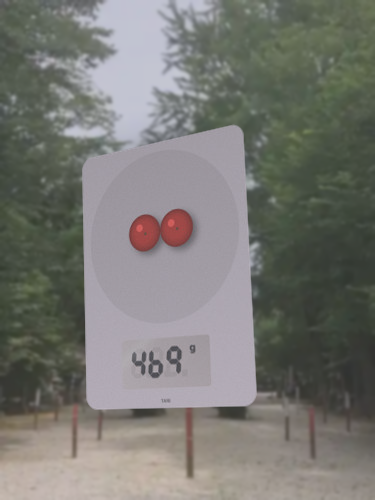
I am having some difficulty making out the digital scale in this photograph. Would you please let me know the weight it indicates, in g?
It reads 469 g
